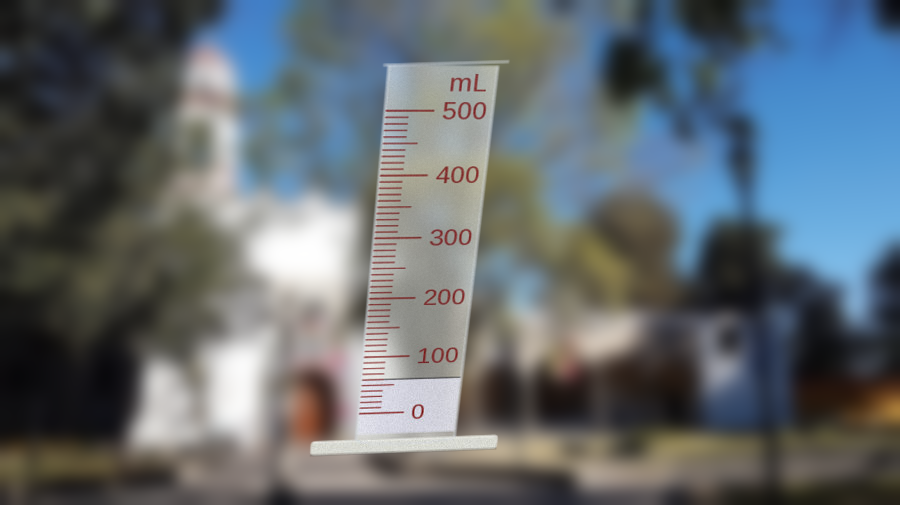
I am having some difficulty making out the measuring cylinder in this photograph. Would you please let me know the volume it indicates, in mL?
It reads 60 mL
